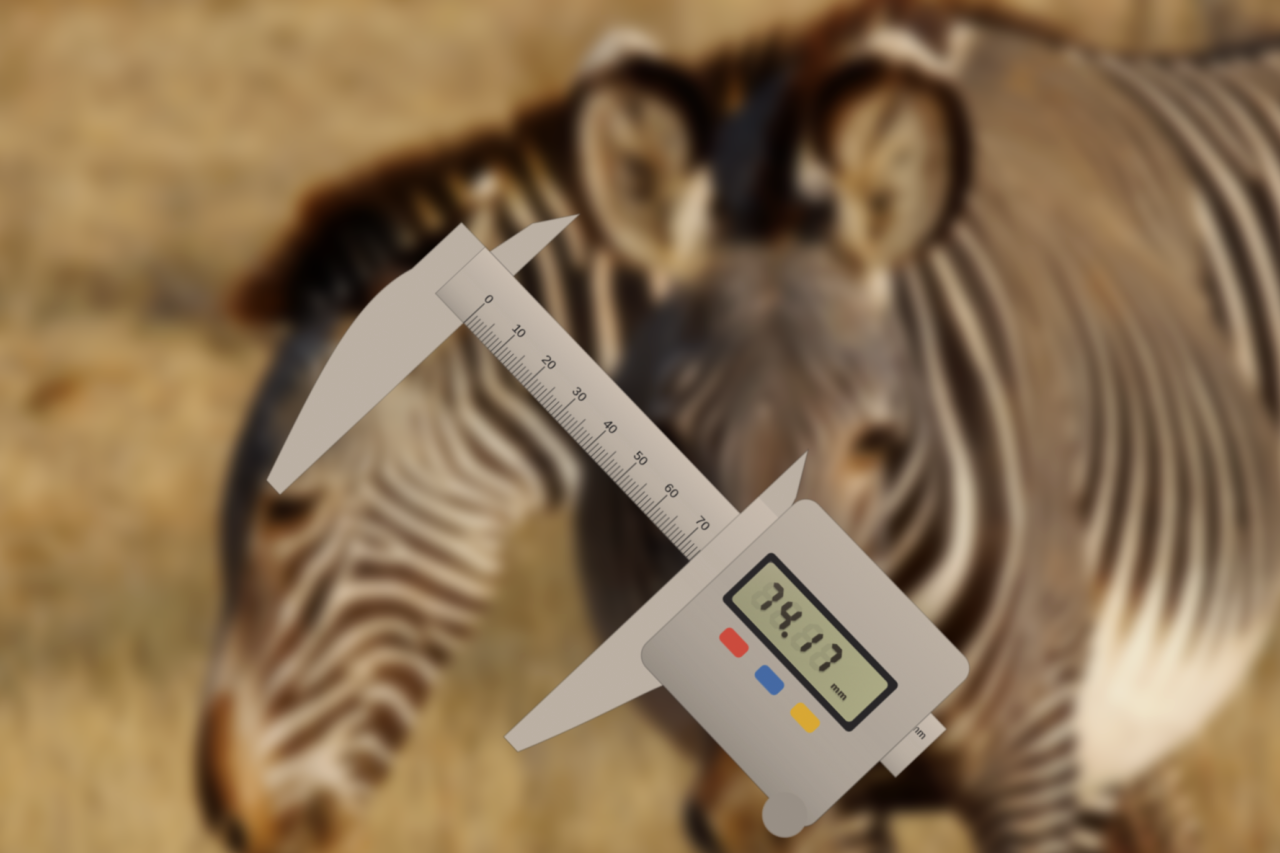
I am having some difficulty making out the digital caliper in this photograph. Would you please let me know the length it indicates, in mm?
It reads 74.17 mm
